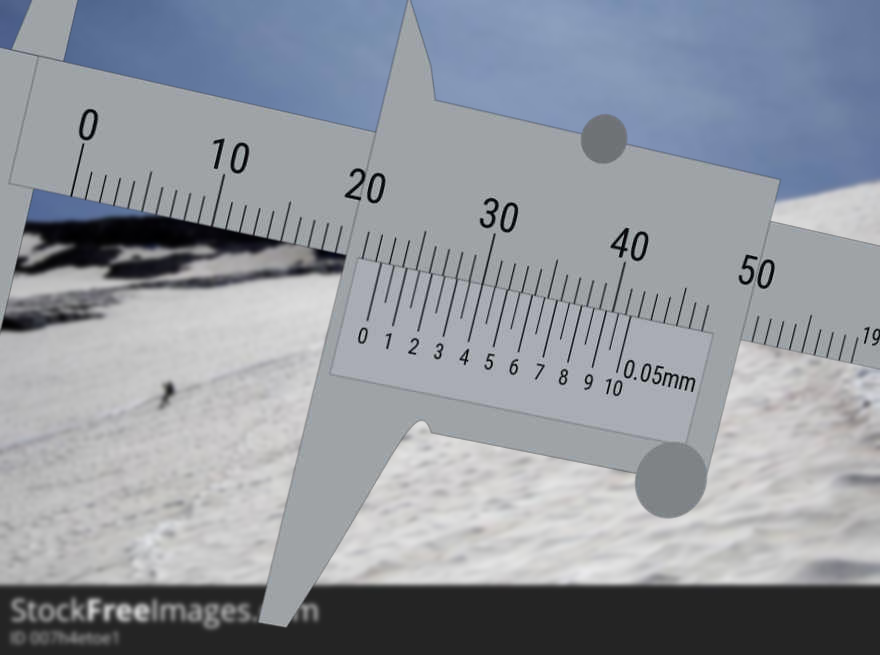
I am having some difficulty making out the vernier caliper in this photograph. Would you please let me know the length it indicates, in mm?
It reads 22.4 mm
